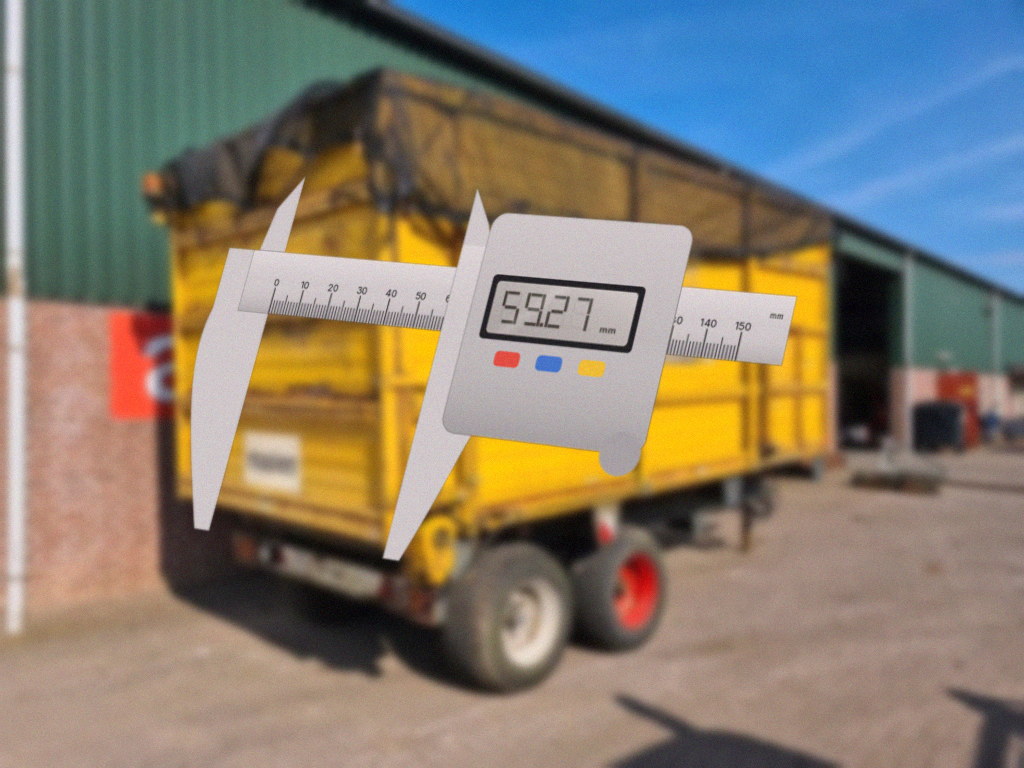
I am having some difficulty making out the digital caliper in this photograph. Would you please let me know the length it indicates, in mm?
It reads 59.27 mm
